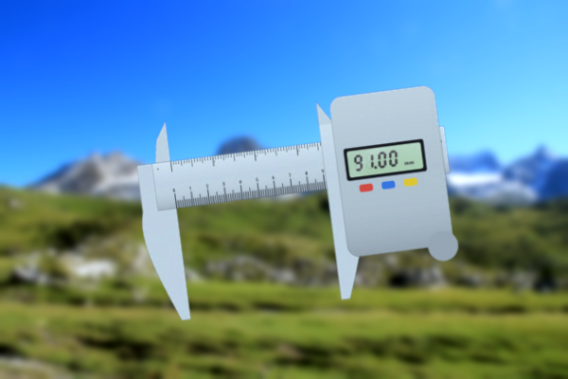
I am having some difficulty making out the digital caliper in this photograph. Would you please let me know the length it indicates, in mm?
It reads 91.00 mm
